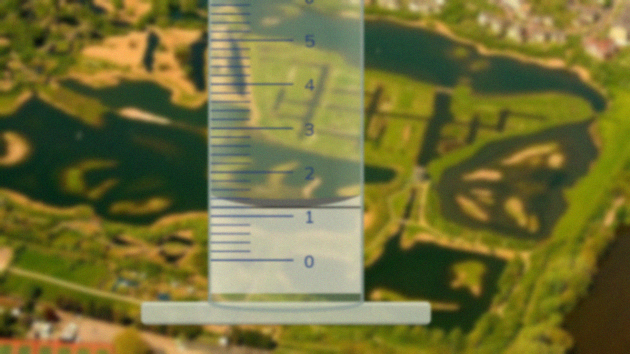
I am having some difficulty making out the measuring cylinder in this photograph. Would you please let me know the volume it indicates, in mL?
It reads 1.2 mL
